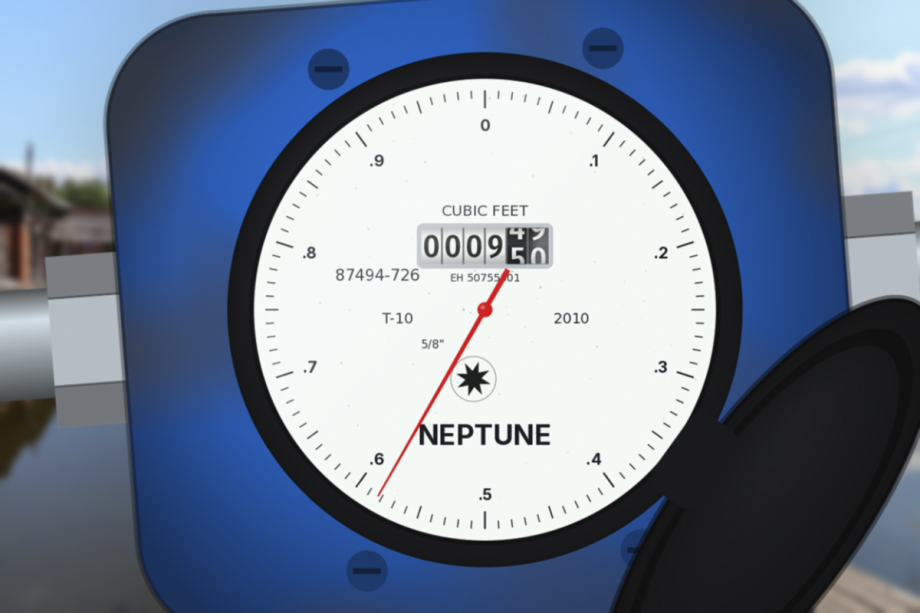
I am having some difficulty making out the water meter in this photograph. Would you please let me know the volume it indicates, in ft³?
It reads 949.58 ft³
